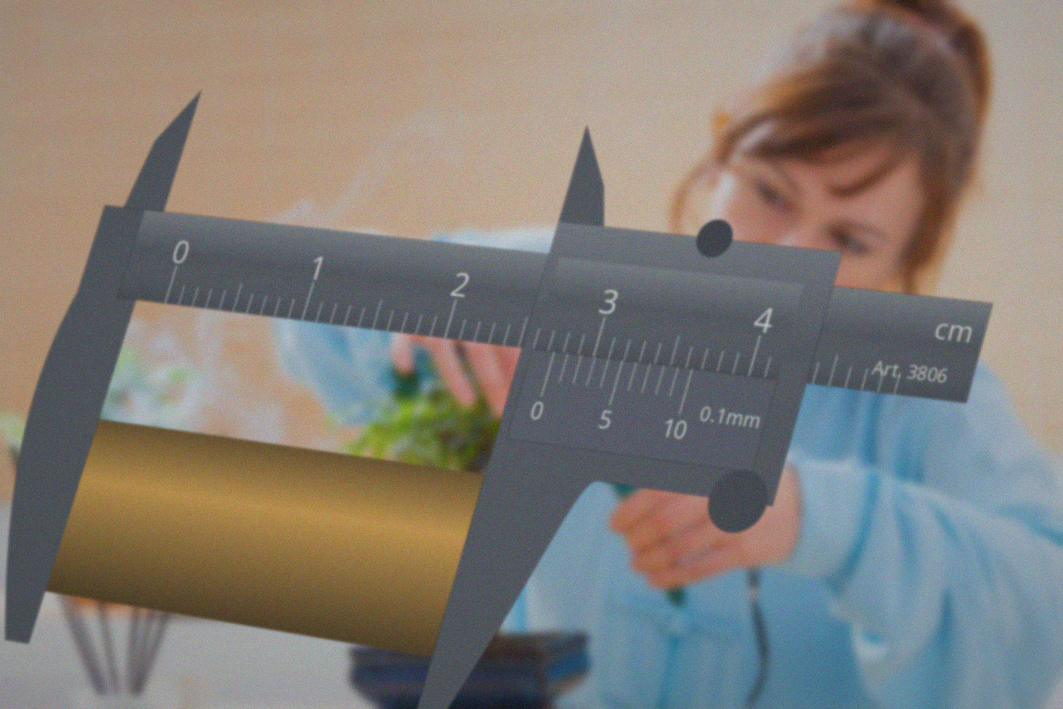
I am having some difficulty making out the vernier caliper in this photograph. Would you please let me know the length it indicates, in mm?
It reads 27.4 mm
